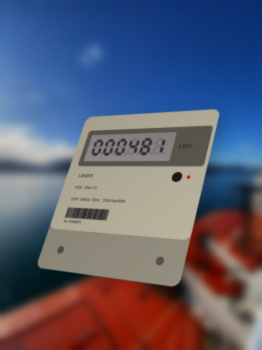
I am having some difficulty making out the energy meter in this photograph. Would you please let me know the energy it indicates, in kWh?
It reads 481 kWh
